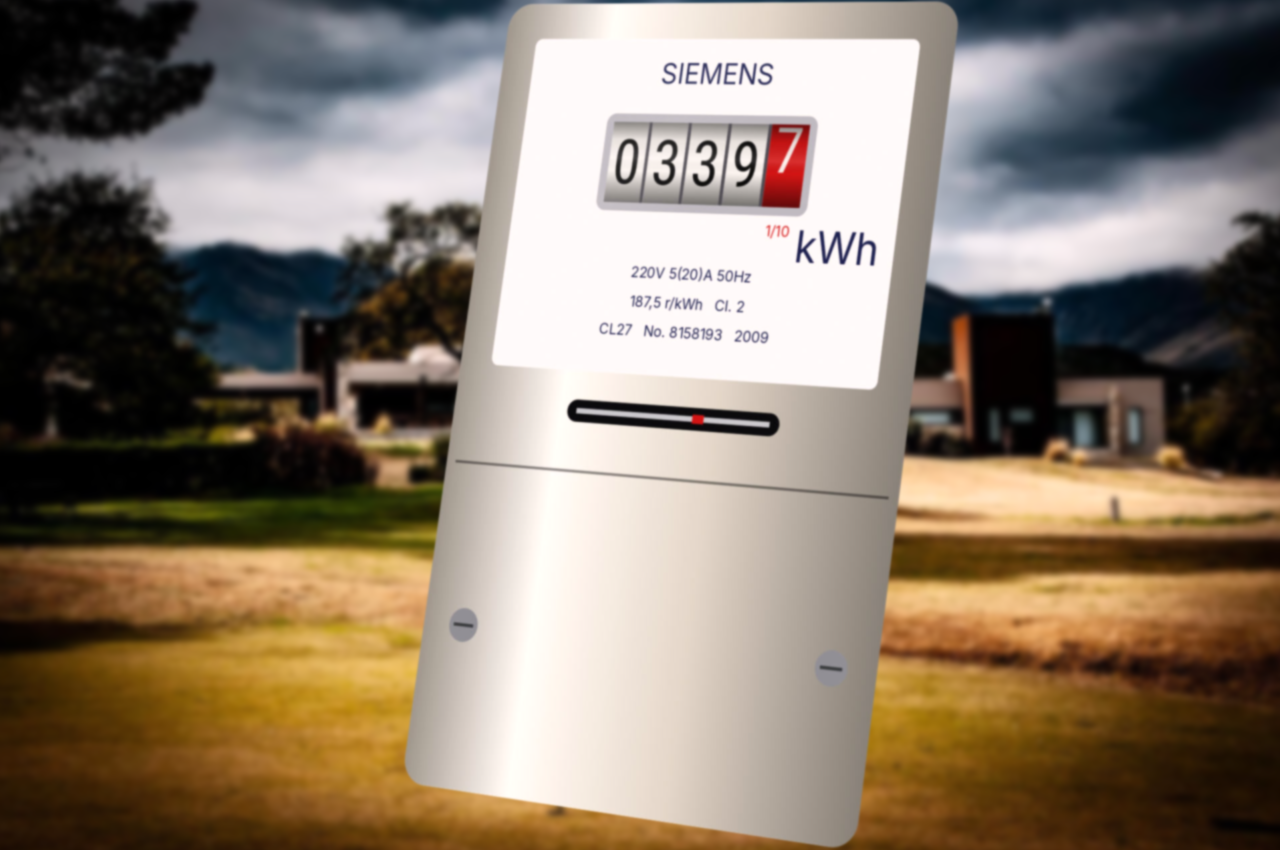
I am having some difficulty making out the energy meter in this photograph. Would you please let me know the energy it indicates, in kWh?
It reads 339.7 kWh
